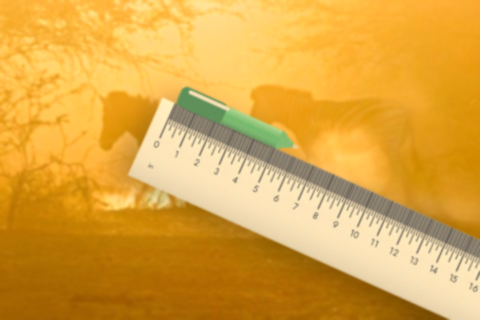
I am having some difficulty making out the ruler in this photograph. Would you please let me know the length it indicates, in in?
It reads 6 in
